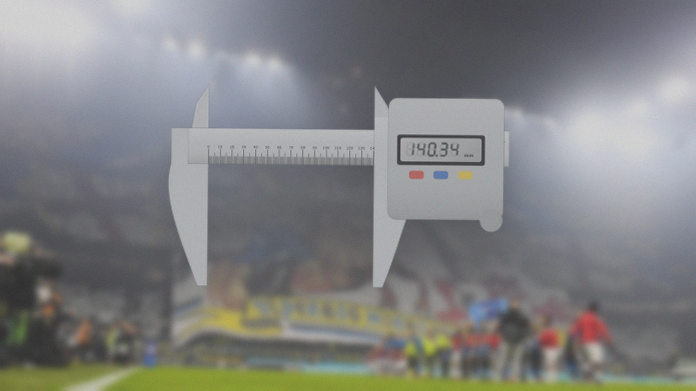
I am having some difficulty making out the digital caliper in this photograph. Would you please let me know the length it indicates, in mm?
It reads 140.34 mm
